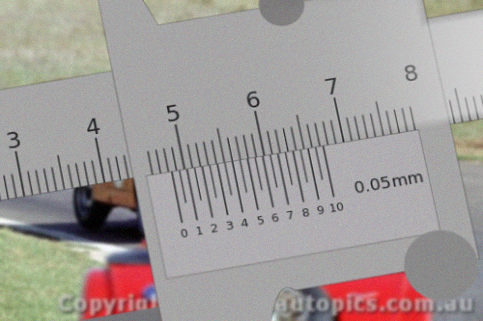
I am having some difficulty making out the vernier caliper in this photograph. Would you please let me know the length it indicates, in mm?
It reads 48.4 mm
